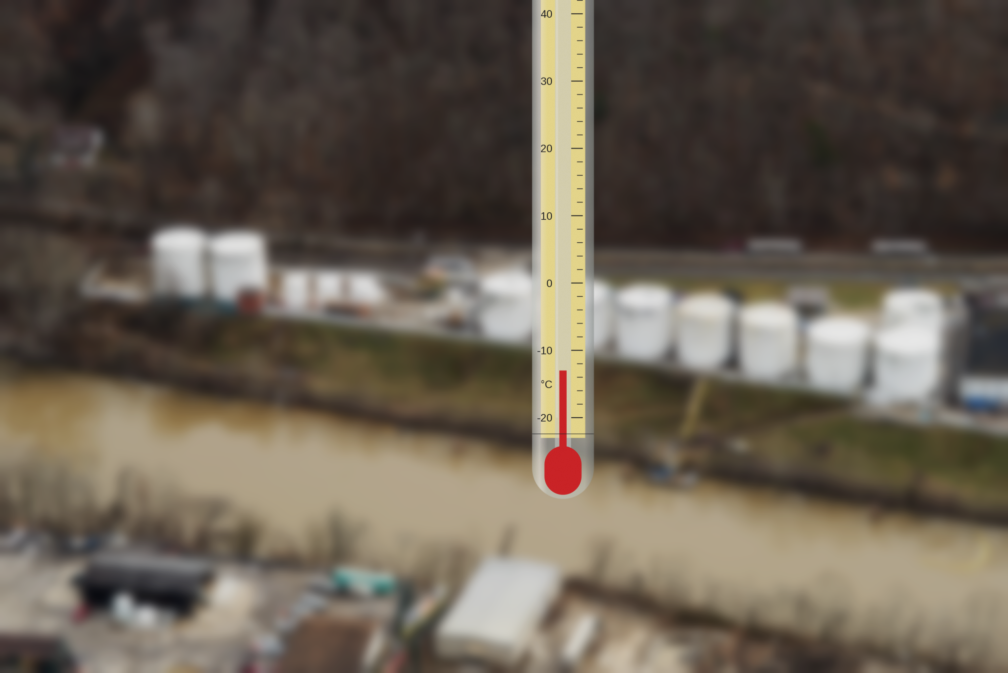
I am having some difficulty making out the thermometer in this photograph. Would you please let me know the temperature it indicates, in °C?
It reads -13 °C
